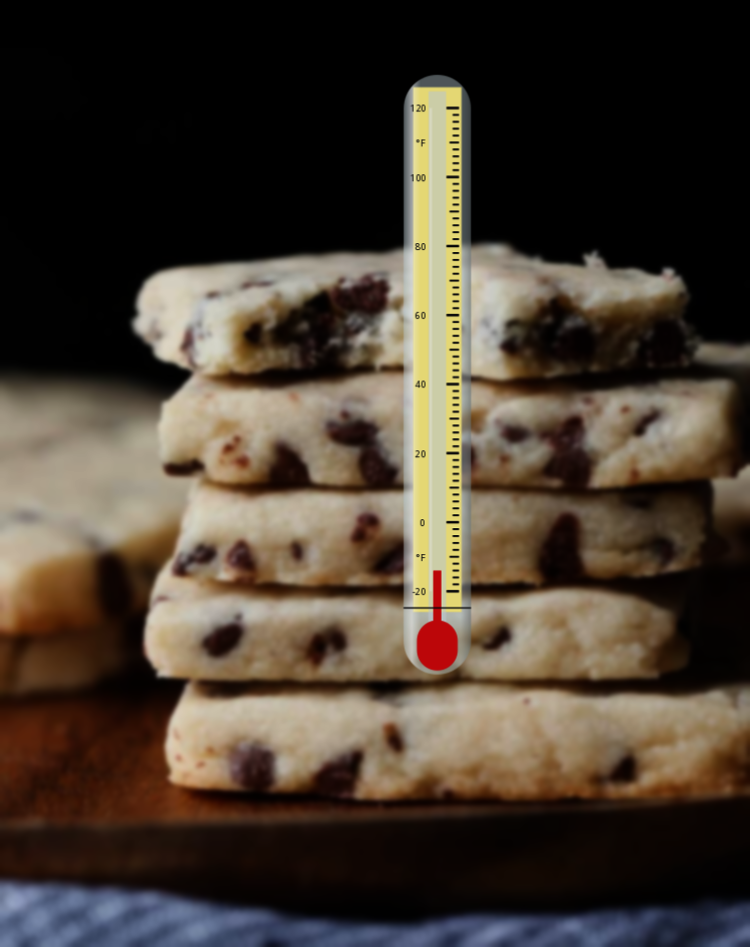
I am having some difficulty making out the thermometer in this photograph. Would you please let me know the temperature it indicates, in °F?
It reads -14 °F
